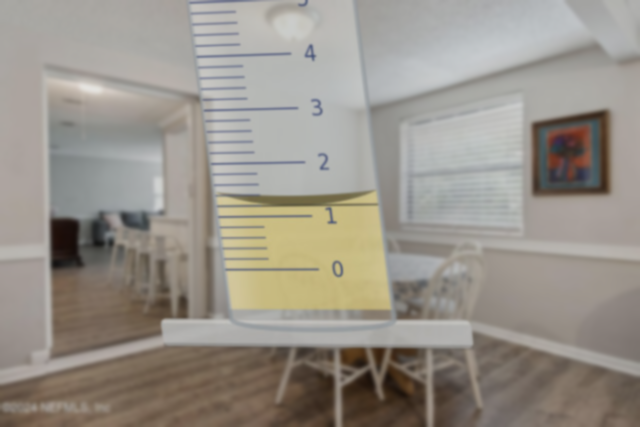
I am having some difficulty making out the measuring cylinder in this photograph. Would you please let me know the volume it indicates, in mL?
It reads 1.2 mL
